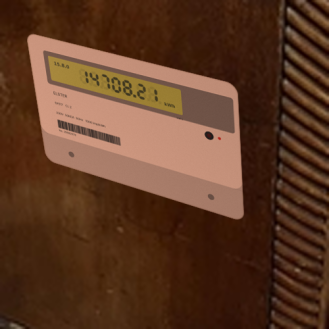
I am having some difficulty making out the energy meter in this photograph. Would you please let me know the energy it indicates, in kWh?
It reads 14708.21 kWh
